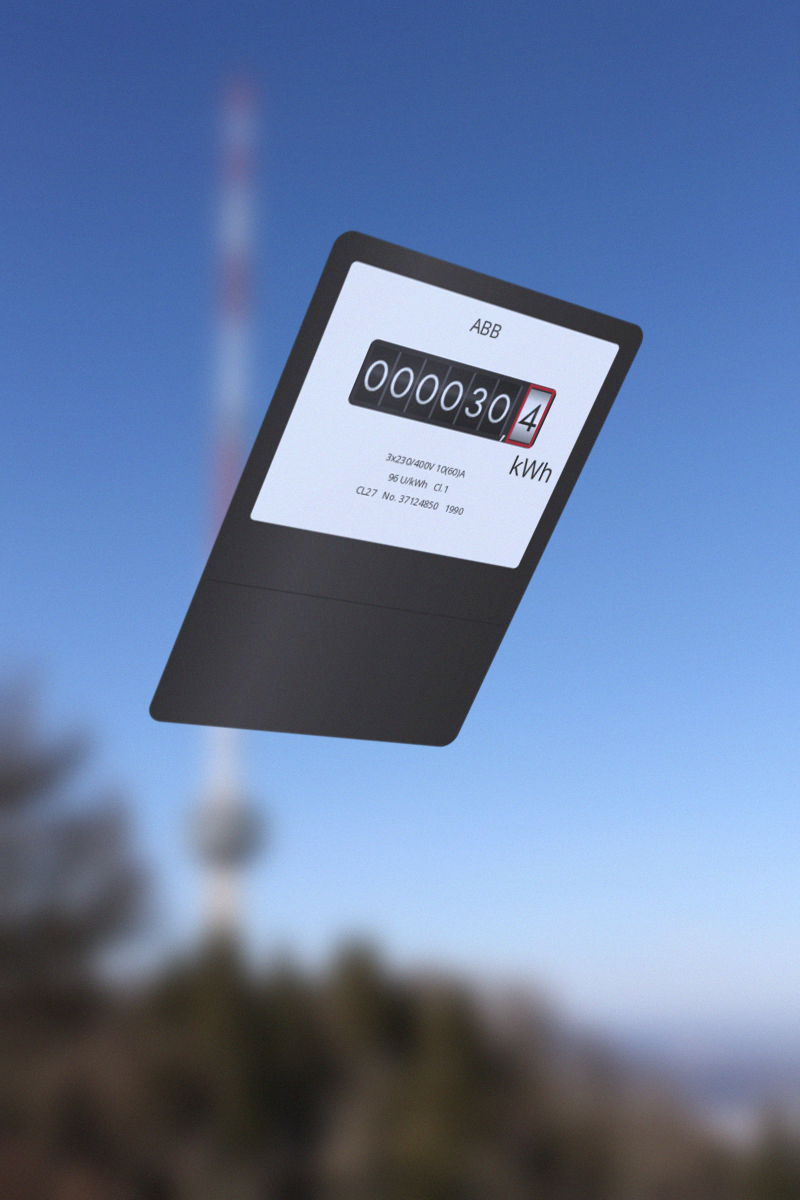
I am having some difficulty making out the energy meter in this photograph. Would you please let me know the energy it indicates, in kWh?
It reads 30.4 kWh
